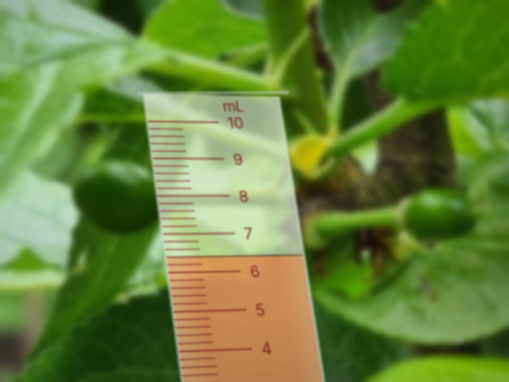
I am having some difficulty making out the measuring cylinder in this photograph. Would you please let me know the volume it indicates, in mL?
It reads 6.4 mL
